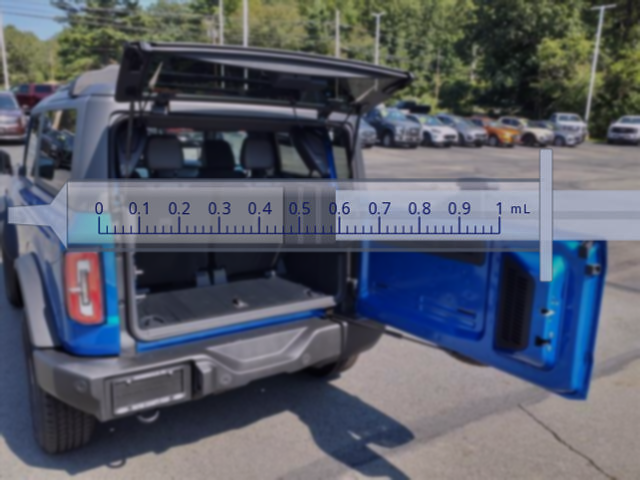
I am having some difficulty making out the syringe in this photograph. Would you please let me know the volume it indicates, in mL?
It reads 0.46 mL
